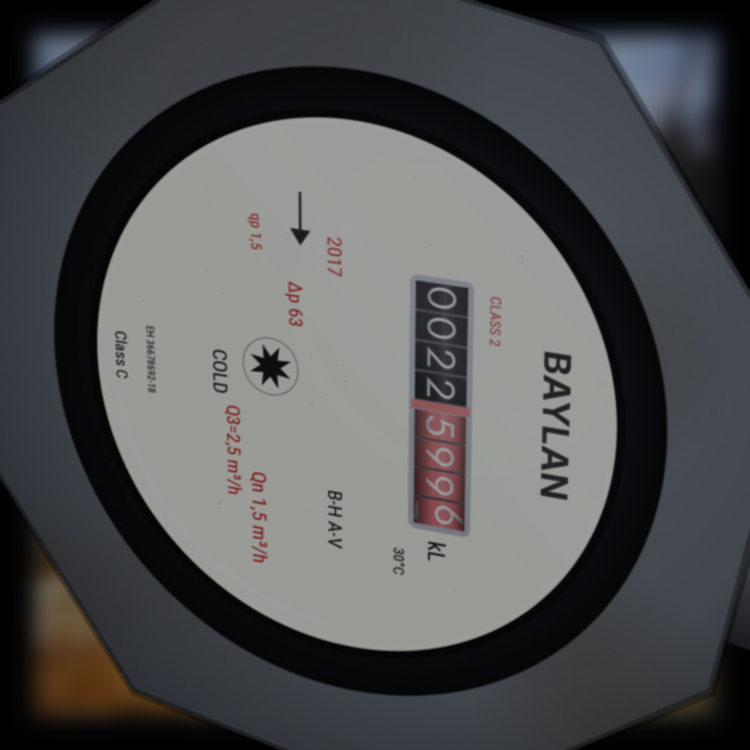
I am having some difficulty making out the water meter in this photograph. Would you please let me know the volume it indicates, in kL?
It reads 22.5996 kL
